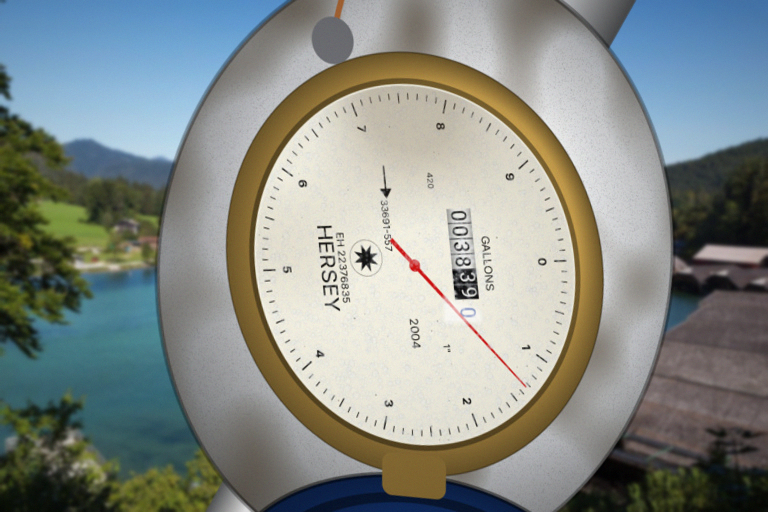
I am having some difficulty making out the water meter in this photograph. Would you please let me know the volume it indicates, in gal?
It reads 38391.3 gal
